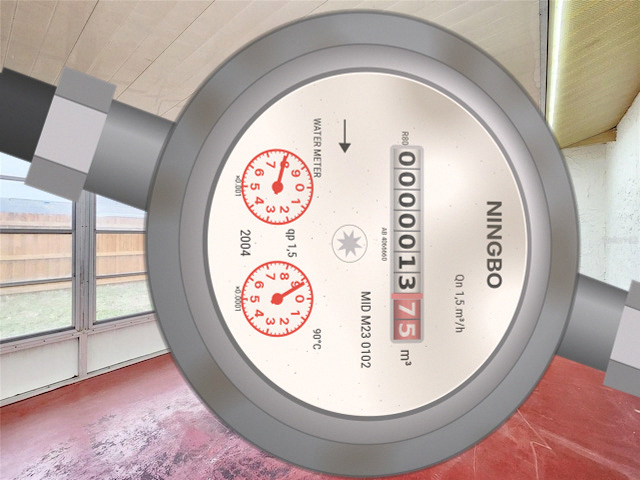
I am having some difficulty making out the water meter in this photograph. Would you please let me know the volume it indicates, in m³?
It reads 13.7579 m³
